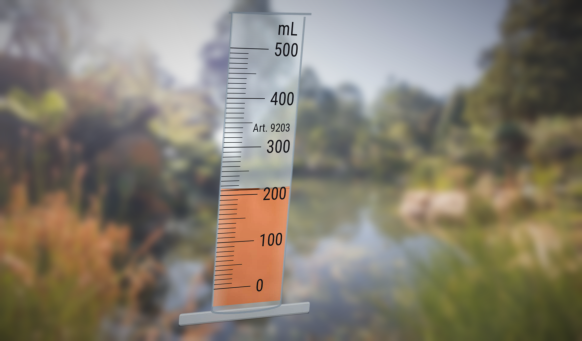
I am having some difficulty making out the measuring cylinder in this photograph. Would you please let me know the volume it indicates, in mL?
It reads 210 mL
